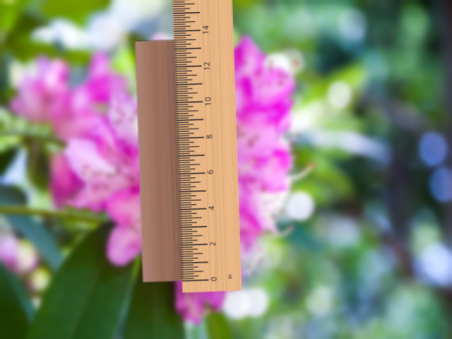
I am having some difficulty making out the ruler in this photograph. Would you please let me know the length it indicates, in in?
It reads 13.5 in
